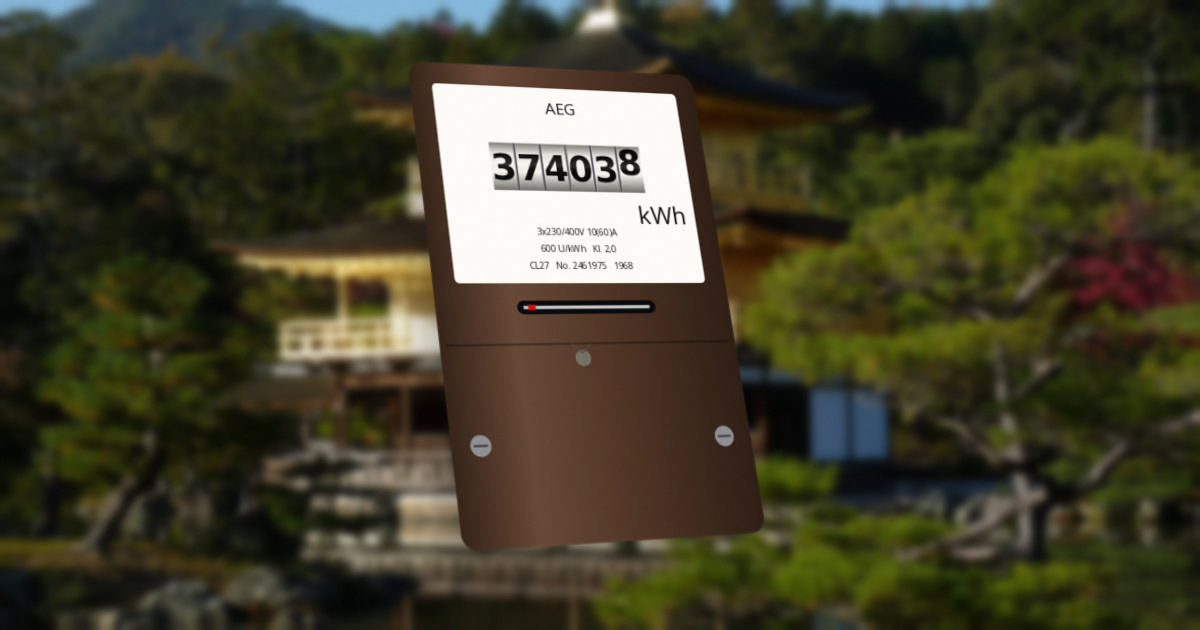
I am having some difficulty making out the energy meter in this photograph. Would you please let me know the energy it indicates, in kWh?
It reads 374038 kWh
